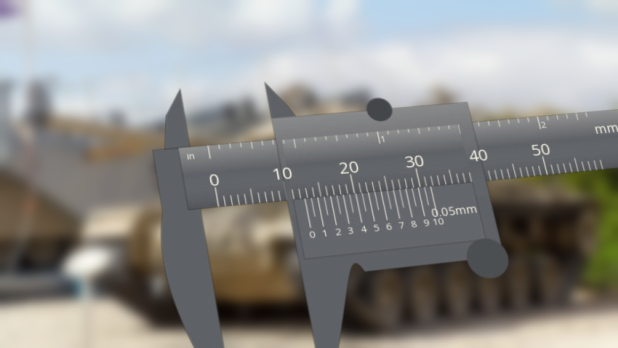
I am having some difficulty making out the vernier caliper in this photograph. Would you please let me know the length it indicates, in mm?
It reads 12.6 mm
